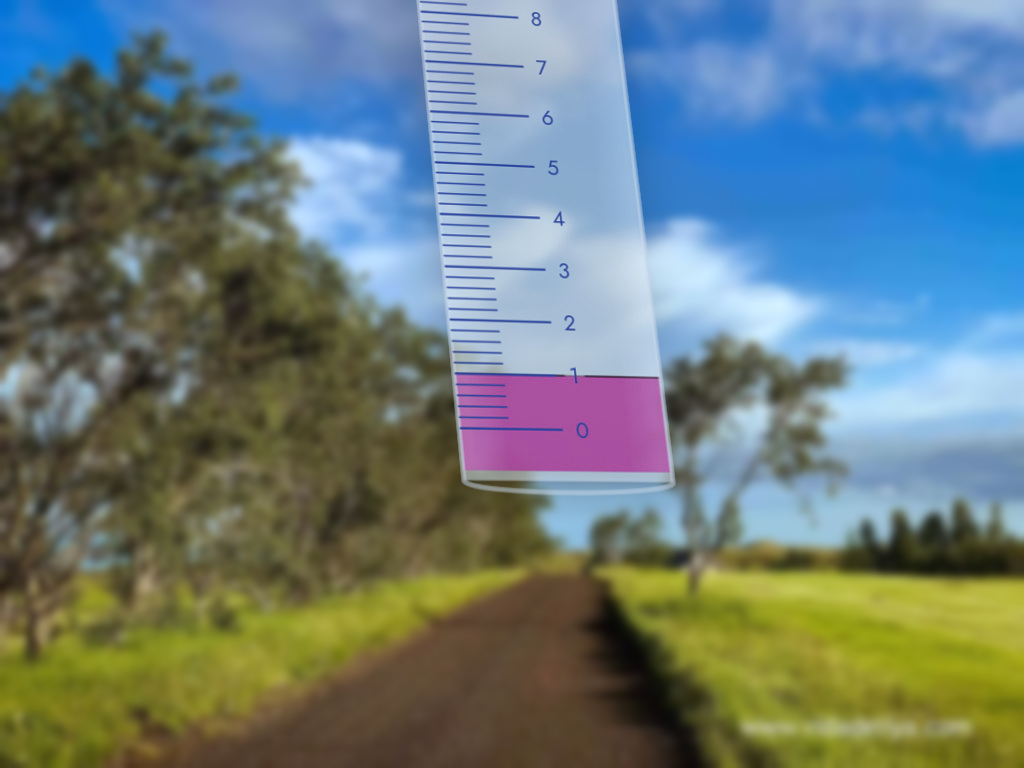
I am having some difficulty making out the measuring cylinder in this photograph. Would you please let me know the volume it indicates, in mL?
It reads 1 mL
